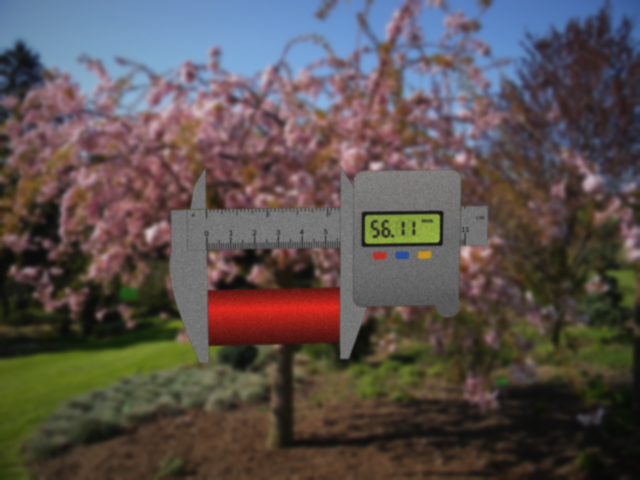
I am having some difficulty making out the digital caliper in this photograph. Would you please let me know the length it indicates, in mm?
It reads 56.11 mm
